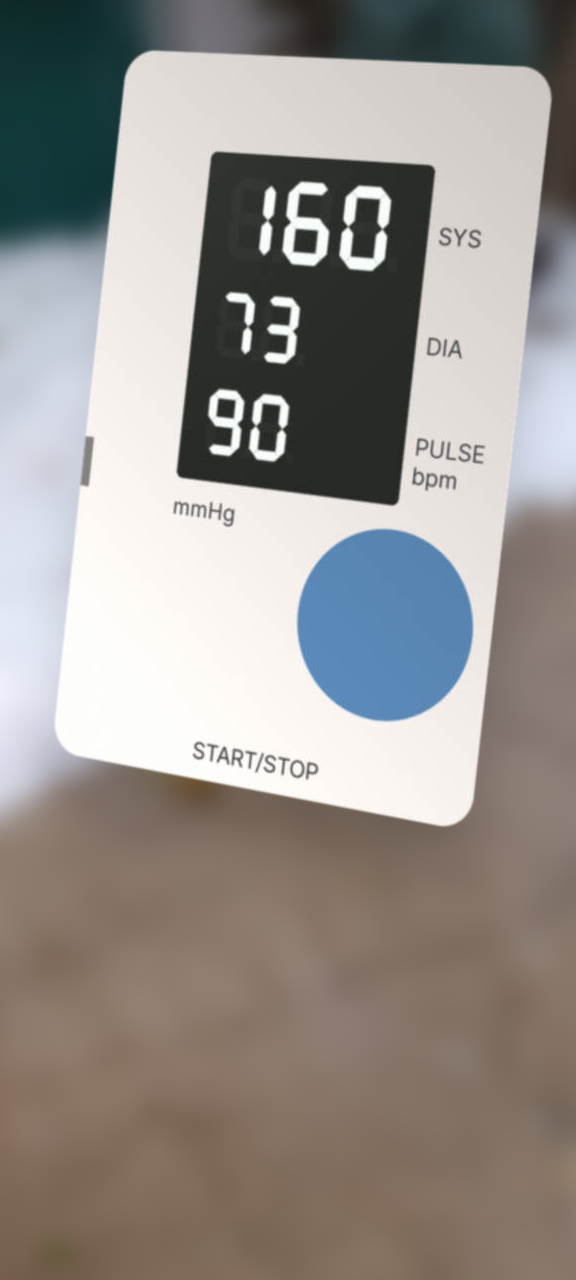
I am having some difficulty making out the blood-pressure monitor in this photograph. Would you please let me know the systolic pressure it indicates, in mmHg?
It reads 160 mmHg
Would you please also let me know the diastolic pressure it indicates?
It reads 73 mmHg
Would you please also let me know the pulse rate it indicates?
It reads 90 bpm
